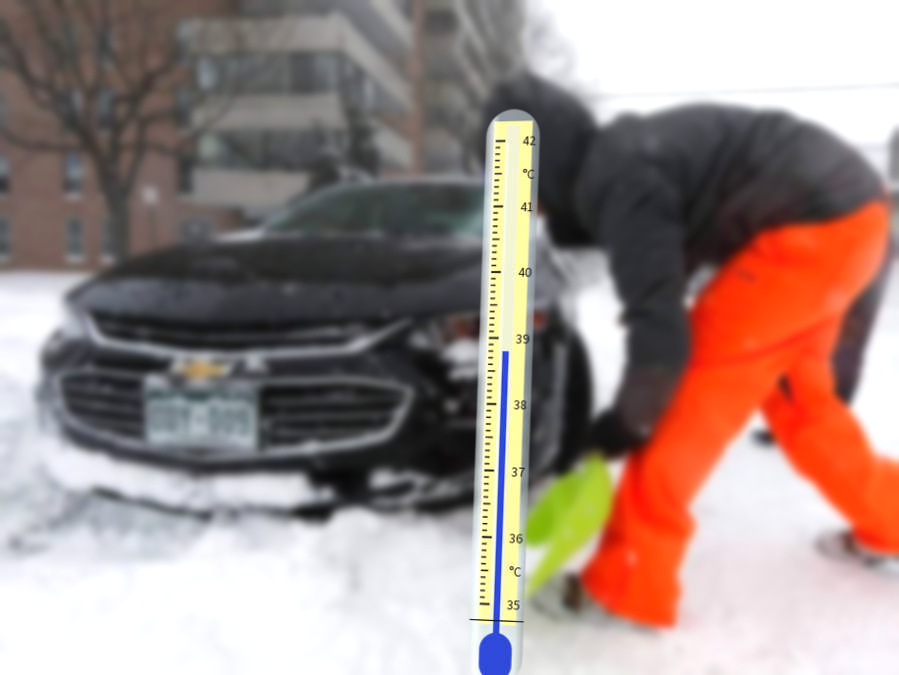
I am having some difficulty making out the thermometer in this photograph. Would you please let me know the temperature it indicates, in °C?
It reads 38.8 °C
